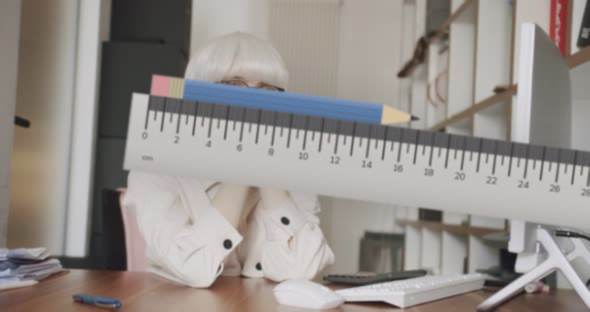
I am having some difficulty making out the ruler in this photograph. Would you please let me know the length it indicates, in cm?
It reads 17 cm
